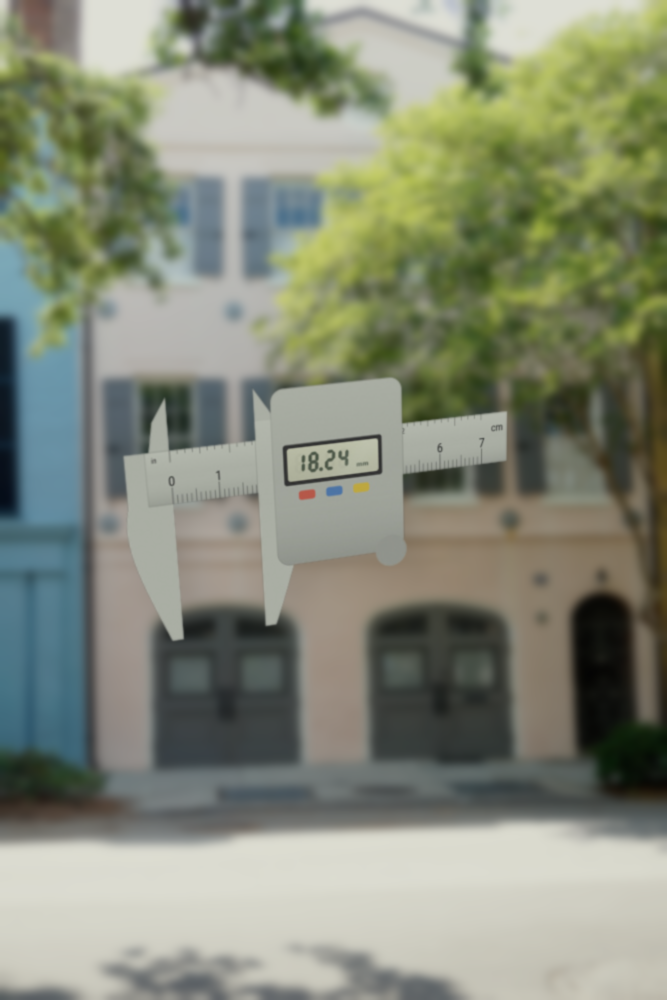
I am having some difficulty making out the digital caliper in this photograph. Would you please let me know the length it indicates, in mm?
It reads 18.24 mm
